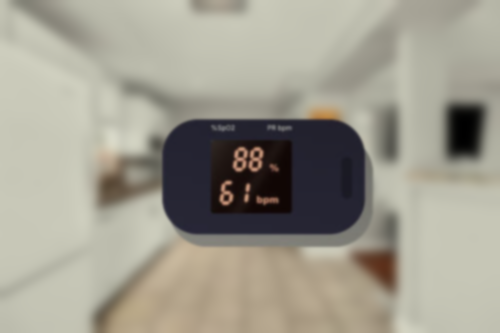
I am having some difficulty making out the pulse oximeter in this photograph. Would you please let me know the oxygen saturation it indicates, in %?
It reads 88 %
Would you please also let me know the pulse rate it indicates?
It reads 61 bpm
